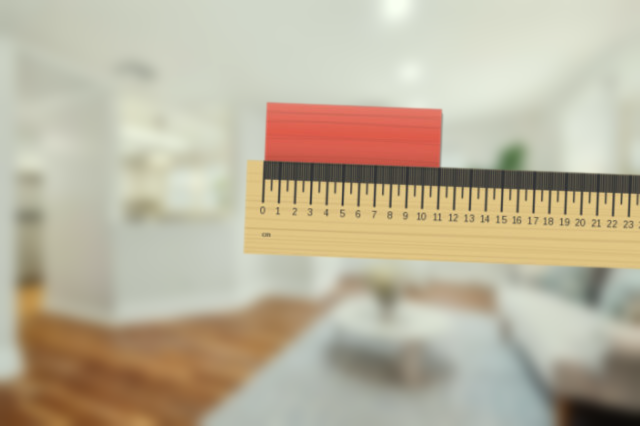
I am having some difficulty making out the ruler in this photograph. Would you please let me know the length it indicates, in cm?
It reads 11 cm
